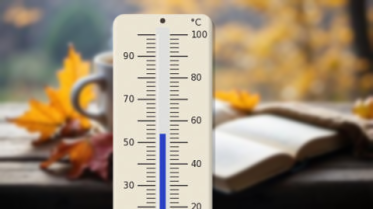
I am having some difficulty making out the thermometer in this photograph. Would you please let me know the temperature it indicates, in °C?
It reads 54 °C
